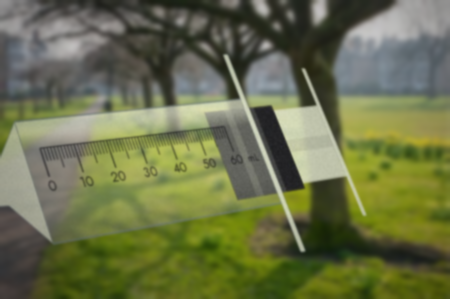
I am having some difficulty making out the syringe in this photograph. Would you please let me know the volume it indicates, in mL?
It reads 55 mL
